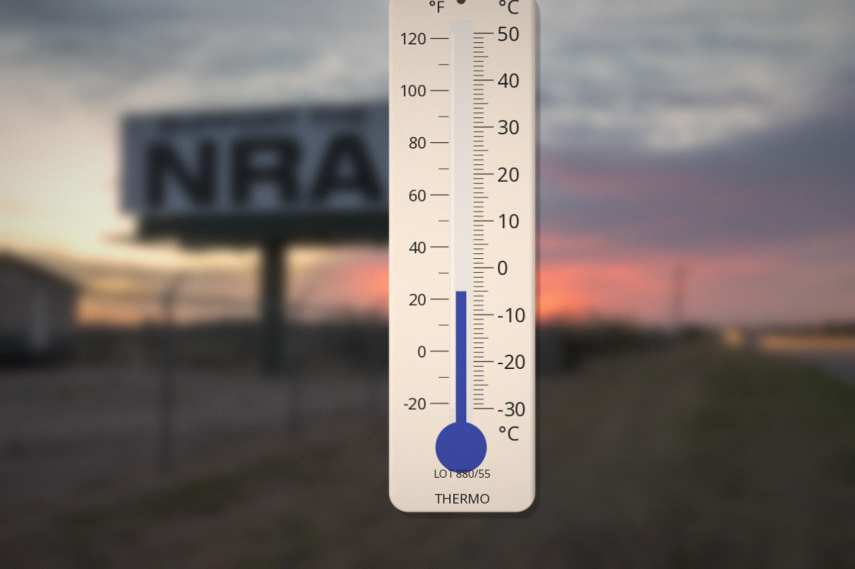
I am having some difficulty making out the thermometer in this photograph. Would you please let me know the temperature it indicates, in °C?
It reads -5 °C
